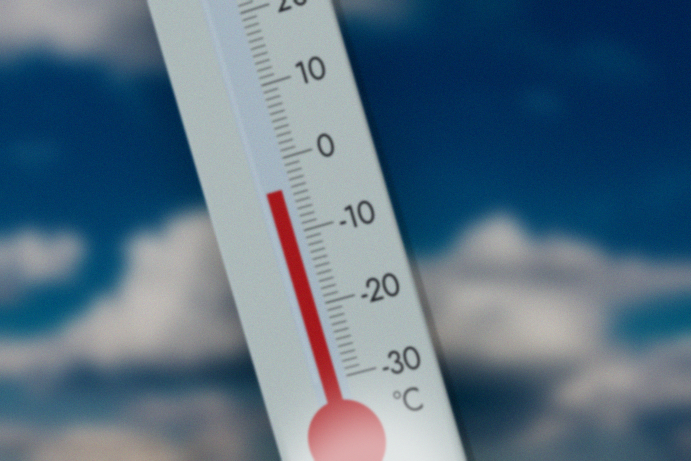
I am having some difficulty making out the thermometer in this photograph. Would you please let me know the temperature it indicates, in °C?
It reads -4 °C
